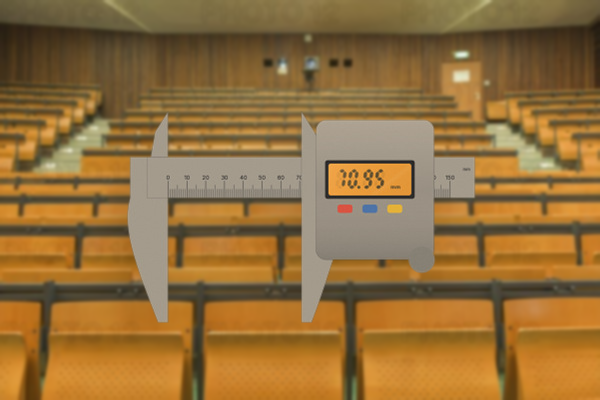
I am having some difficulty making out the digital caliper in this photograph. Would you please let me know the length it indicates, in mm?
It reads 70.95 mm
